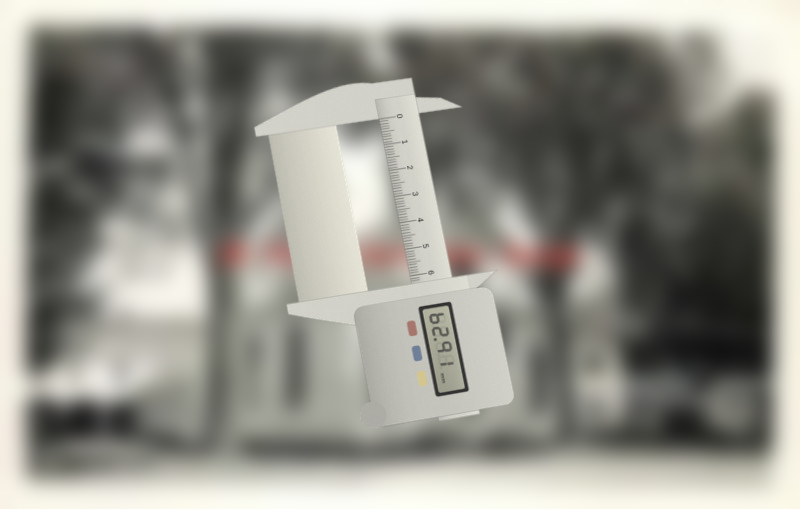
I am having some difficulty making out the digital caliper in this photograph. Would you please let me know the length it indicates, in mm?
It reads 62.91 mm
